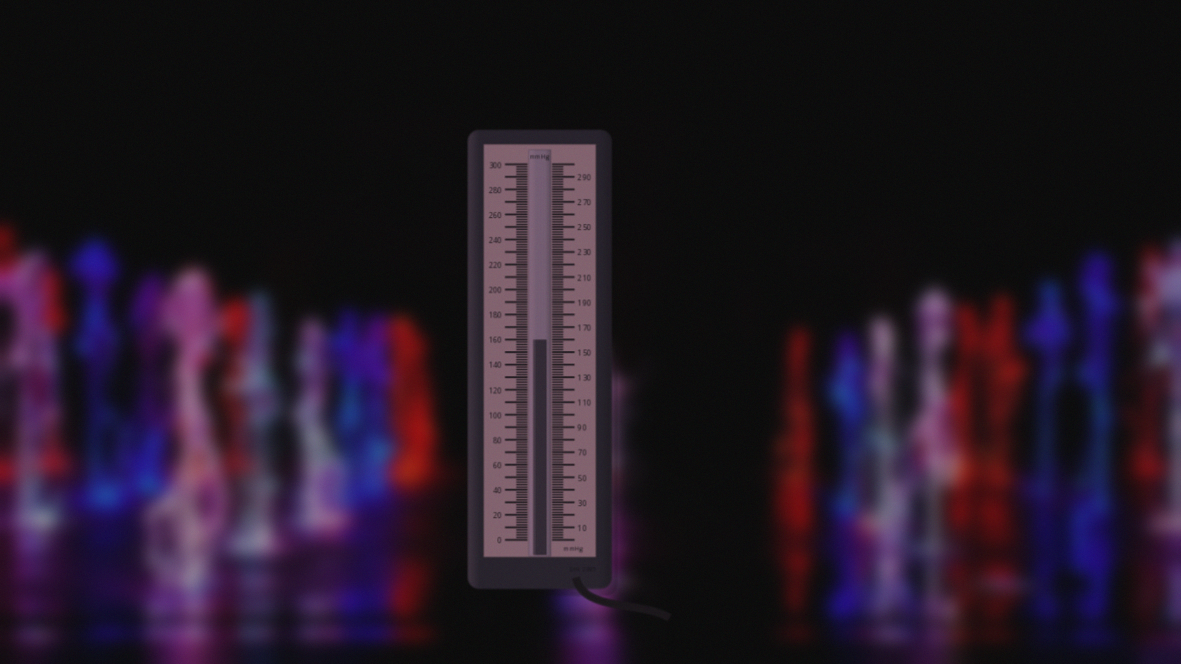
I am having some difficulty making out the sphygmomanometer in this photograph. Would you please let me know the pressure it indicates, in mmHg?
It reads 160 mmHg
